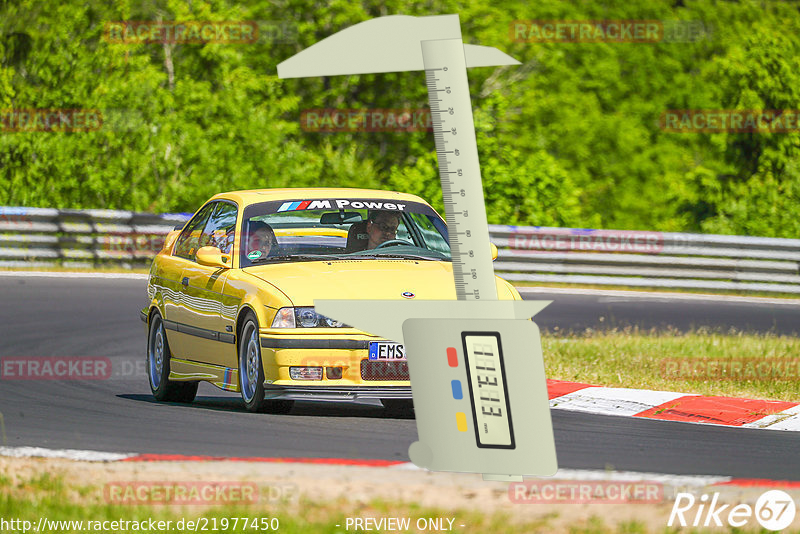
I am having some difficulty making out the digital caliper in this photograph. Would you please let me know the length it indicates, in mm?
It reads 113.13 mm
